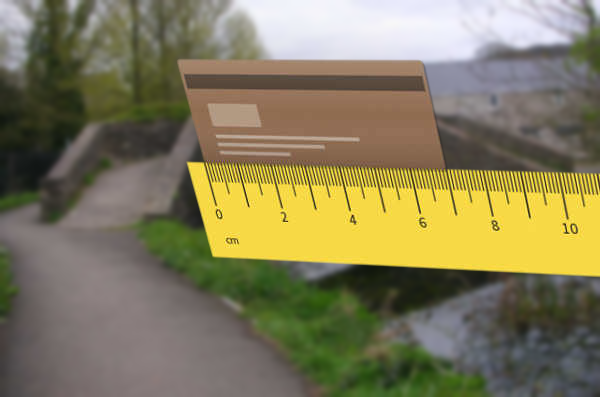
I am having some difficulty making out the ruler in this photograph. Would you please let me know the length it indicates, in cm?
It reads 7 cm
